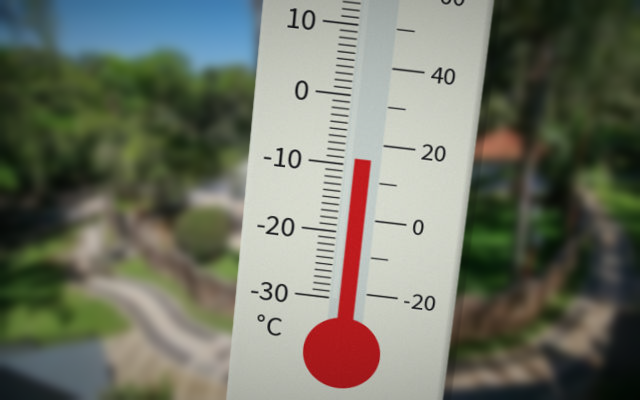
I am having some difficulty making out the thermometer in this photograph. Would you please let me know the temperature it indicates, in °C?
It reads -9 °C
